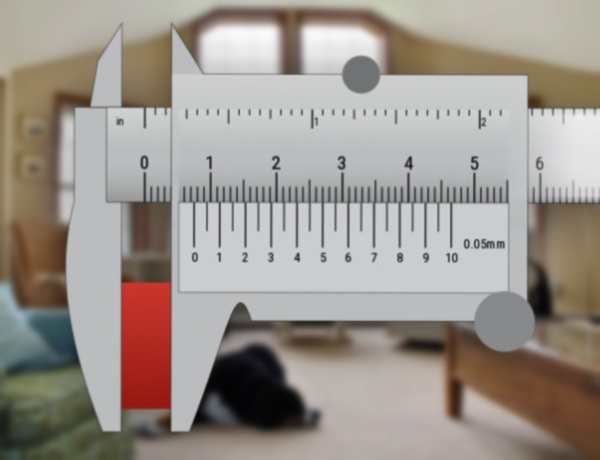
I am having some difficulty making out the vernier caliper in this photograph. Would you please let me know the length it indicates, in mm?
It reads 7.5 mm
